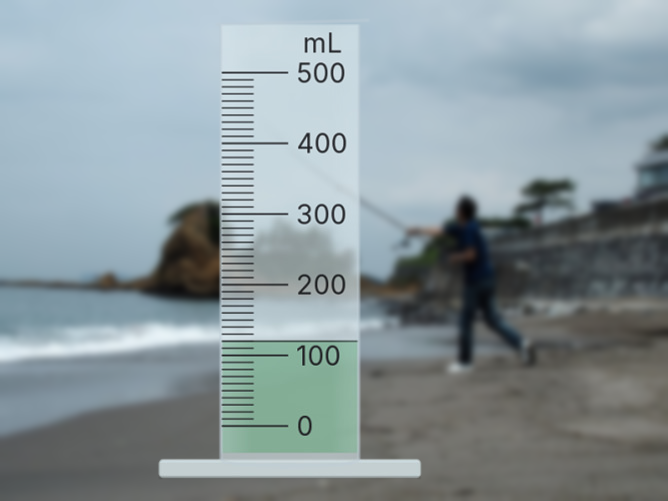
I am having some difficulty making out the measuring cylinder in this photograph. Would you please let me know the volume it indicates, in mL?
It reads 120 mL
